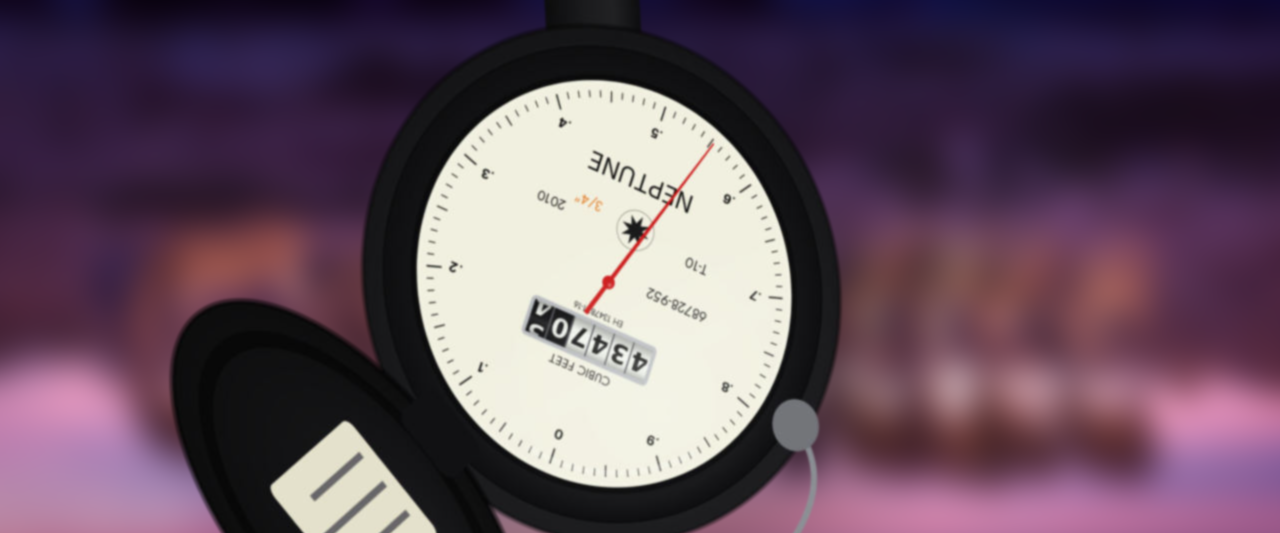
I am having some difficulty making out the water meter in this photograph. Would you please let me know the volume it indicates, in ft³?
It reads 434703.55 ft³
